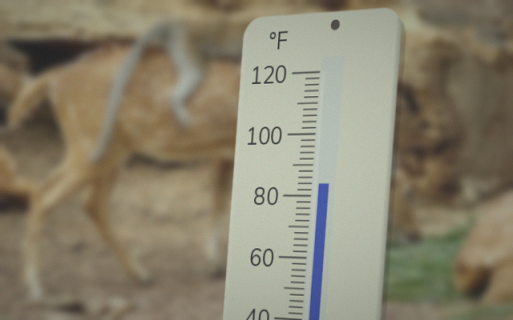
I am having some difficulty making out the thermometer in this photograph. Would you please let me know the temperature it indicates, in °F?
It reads 84 °F
